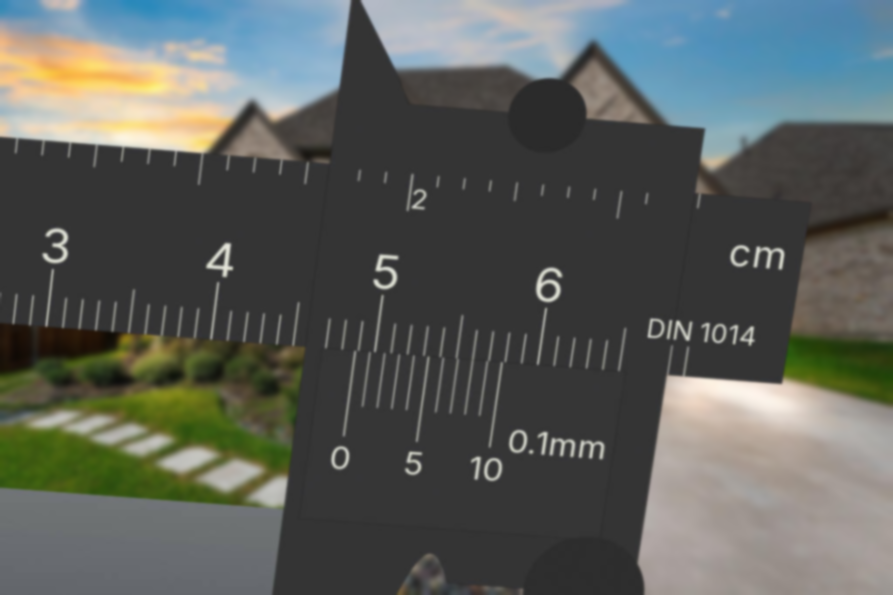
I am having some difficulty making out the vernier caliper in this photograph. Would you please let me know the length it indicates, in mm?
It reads 48.8 mm
